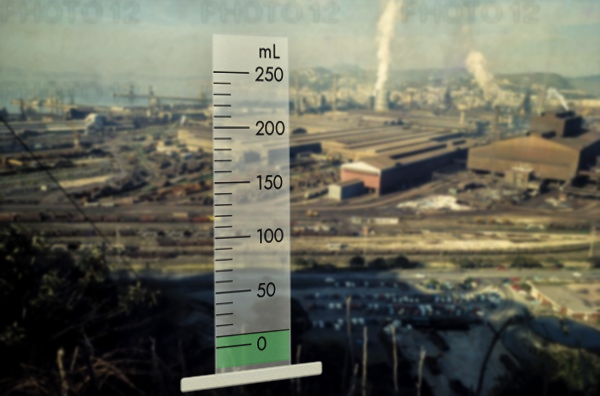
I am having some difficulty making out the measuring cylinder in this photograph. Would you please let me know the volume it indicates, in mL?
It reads 10 mL
